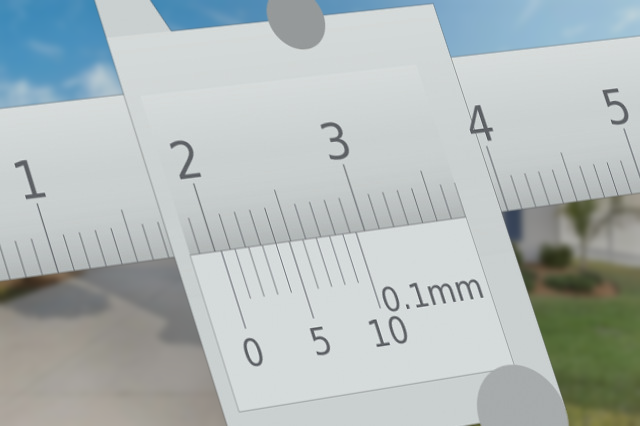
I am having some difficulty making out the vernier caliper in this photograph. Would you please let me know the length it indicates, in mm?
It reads 20.4 mm
